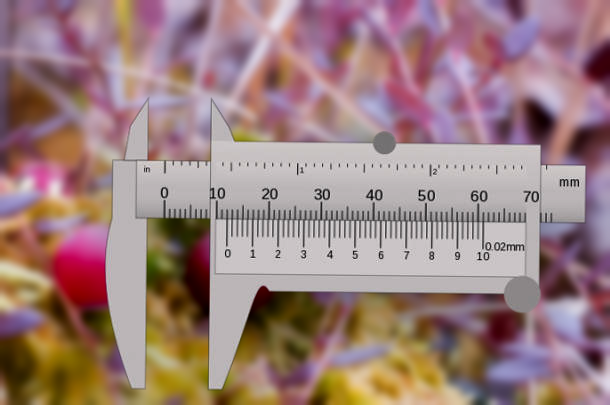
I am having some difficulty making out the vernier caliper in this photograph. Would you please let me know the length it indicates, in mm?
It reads 12.0 mm
